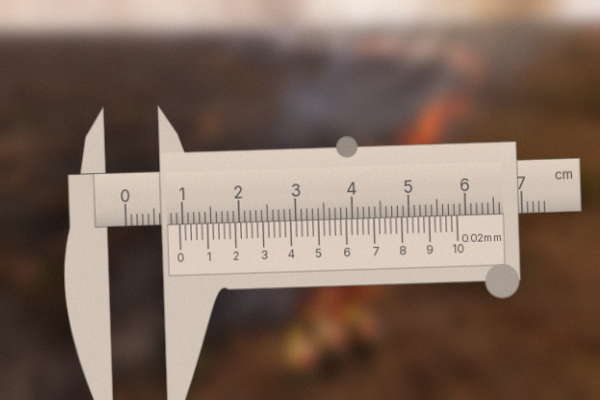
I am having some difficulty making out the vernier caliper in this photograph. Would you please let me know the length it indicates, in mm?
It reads 9.5 mm
